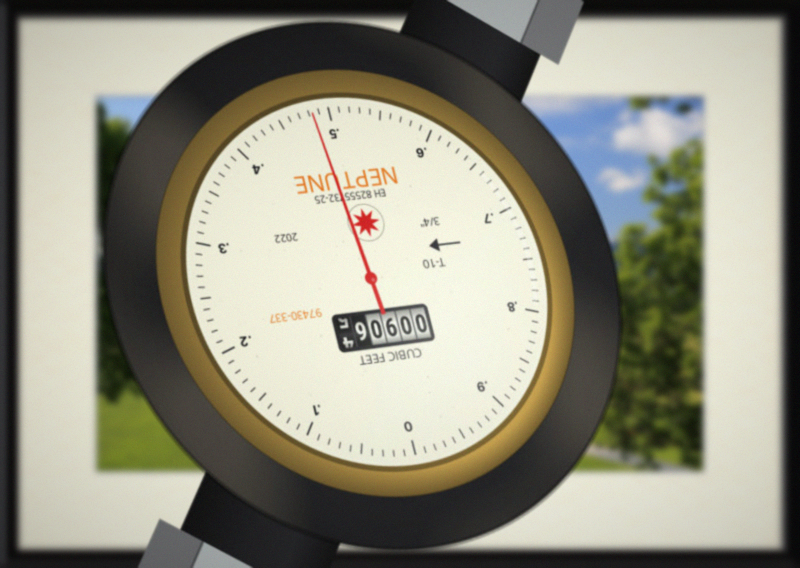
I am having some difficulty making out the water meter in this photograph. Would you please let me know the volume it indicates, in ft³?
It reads 9064.48 ft³
